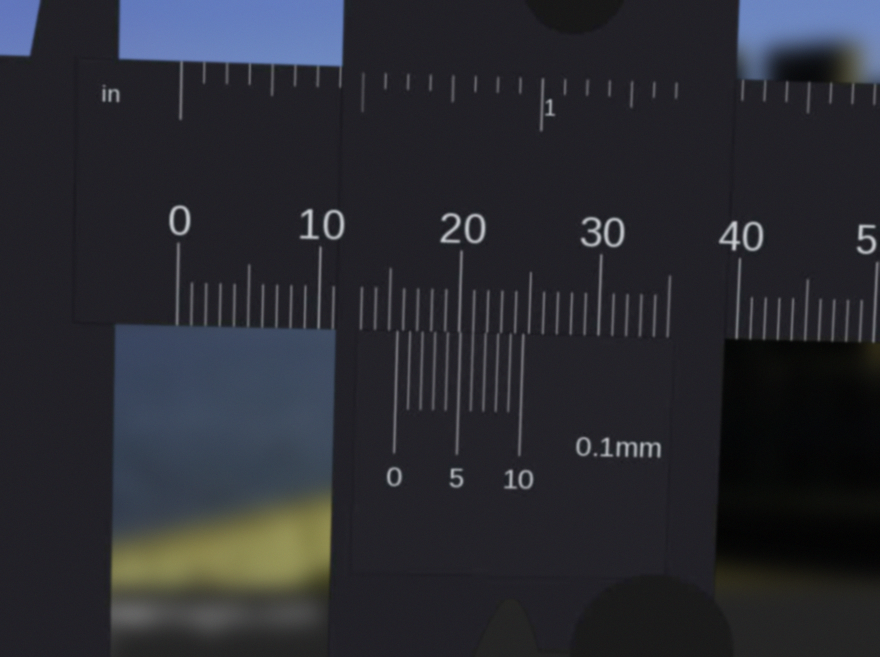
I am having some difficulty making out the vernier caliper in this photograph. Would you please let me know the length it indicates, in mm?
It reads 15.6 mm
